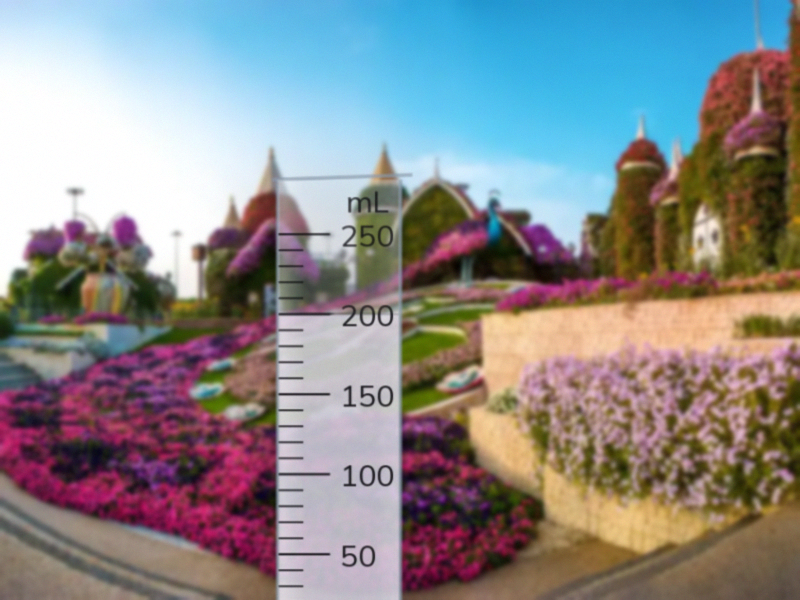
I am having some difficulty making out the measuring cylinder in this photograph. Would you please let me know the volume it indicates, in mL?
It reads 200 mL
